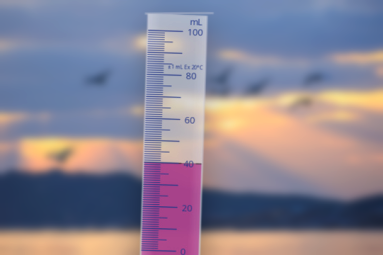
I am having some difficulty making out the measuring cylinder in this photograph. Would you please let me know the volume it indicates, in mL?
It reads 40 mL
